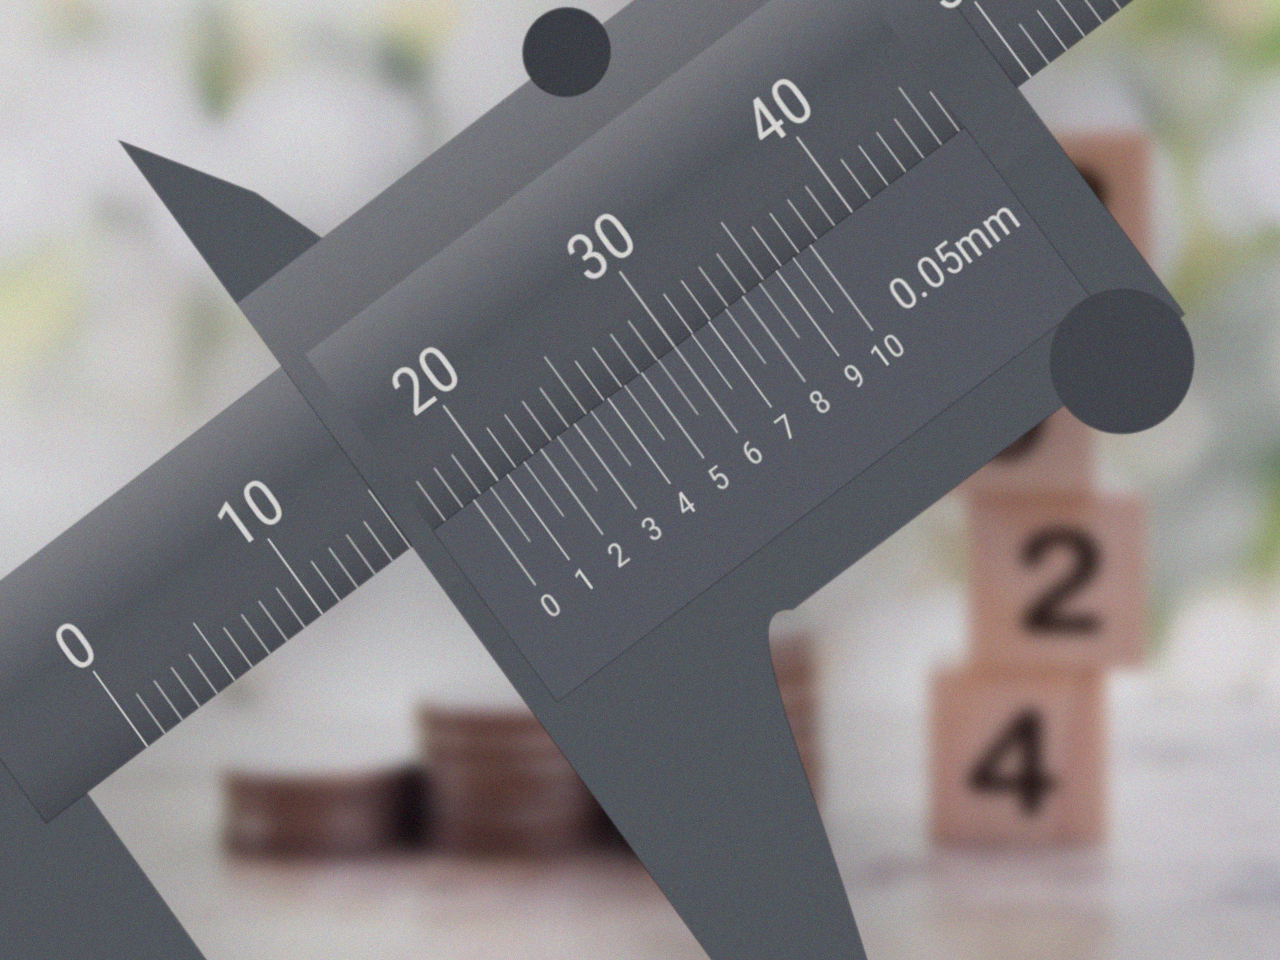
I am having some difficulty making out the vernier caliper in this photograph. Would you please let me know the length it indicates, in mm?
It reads 18.6 mm
